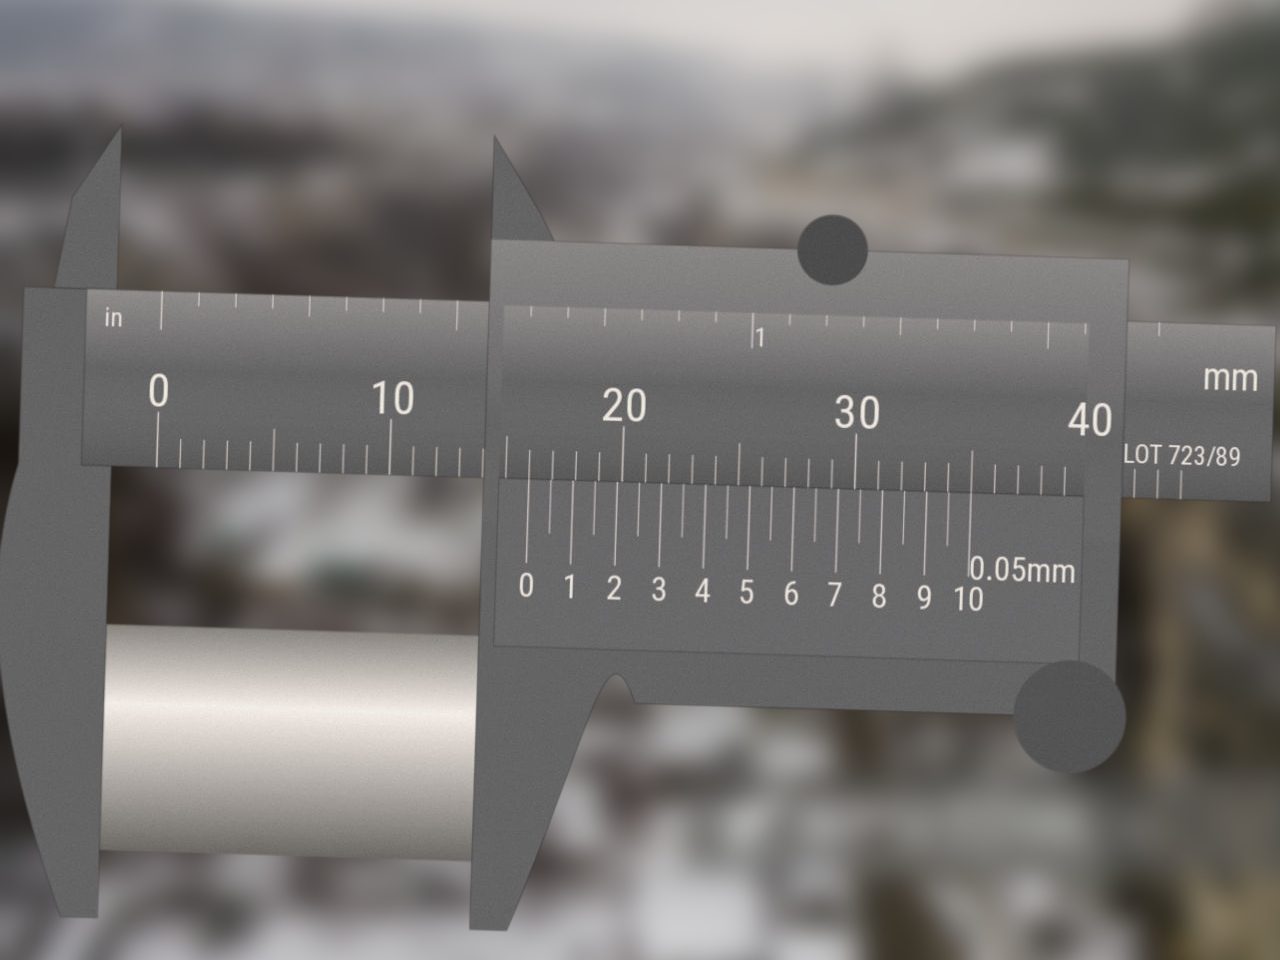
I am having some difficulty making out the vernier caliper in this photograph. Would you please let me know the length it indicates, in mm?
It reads 16.0 mm
